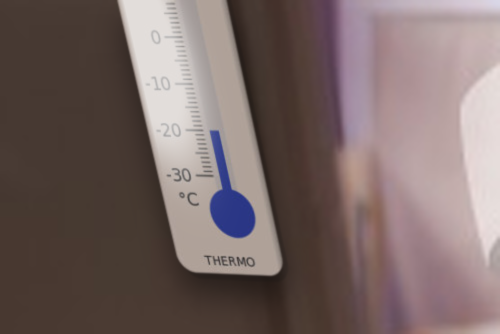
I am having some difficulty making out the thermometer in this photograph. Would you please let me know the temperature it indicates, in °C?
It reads -20 °C
